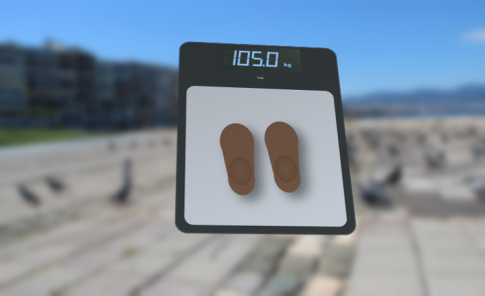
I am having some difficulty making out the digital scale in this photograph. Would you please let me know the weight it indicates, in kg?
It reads 105.0 kg
